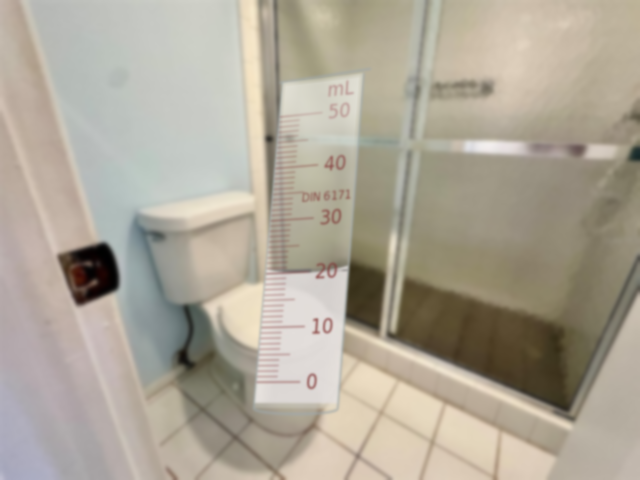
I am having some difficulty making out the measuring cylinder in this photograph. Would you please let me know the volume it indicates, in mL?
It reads 20 mL
